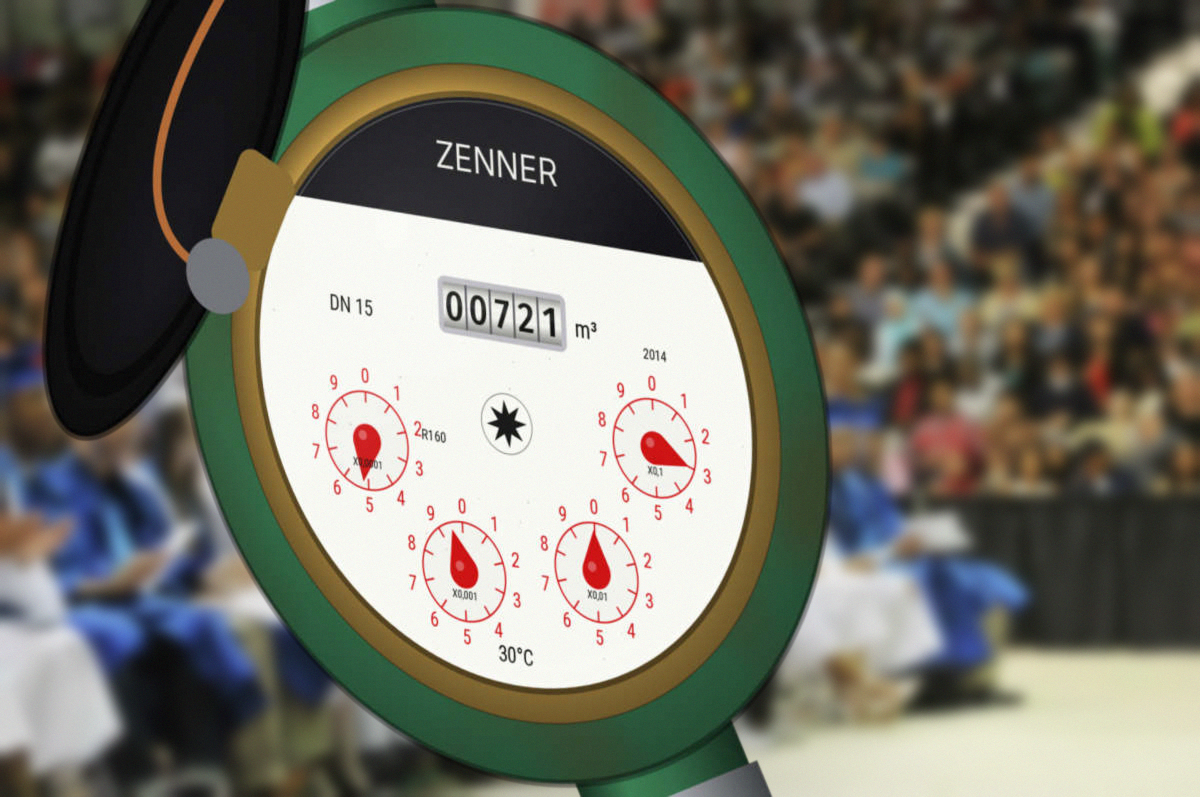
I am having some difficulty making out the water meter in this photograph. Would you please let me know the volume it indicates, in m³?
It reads 721.2995 m³
